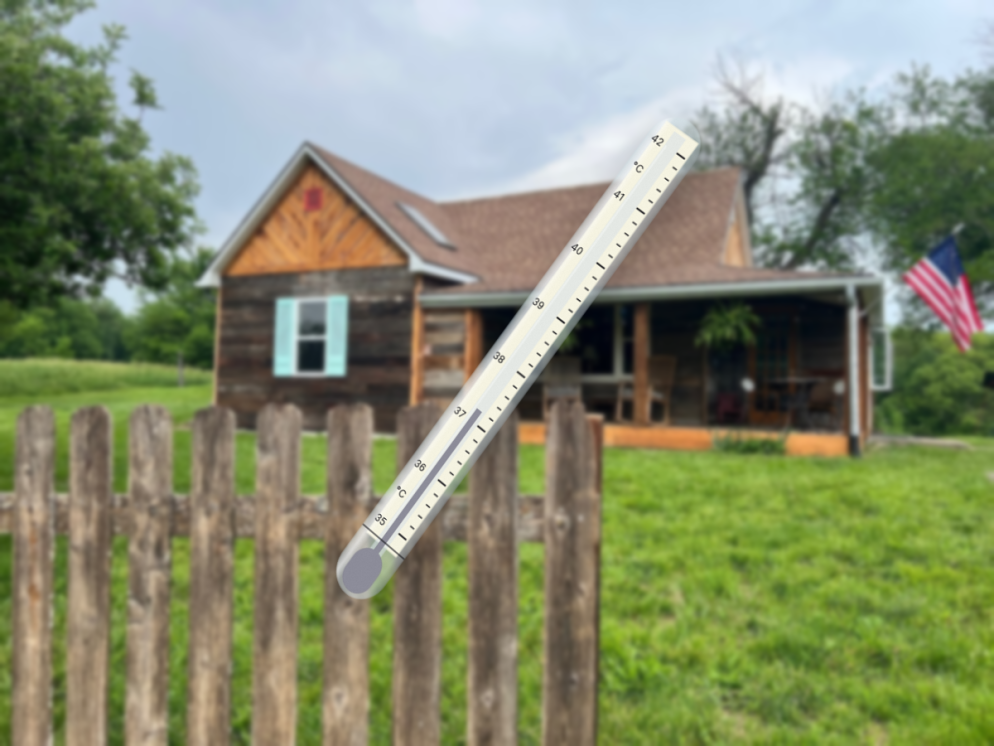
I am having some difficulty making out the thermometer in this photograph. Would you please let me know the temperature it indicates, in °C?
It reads 37.2 °C
